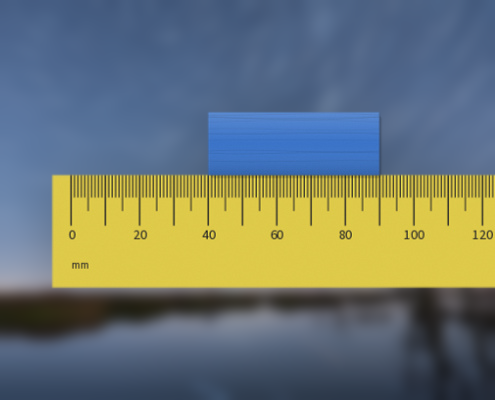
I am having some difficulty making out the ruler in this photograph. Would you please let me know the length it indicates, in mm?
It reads 50 mm
